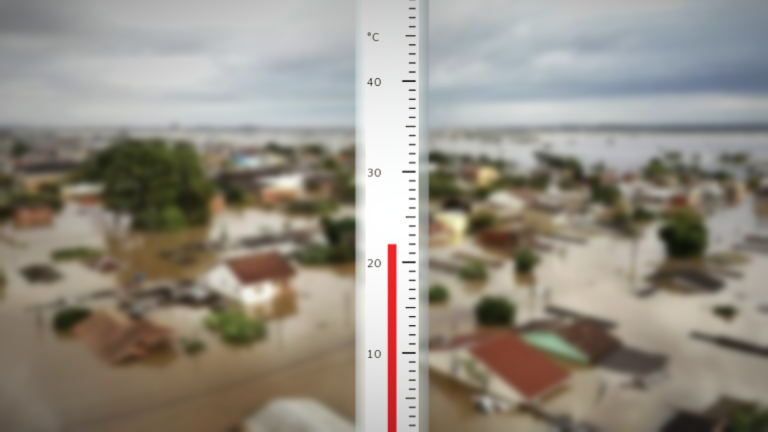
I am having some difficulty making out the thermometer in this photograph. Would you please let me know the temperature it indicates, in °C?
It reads 22 °C
